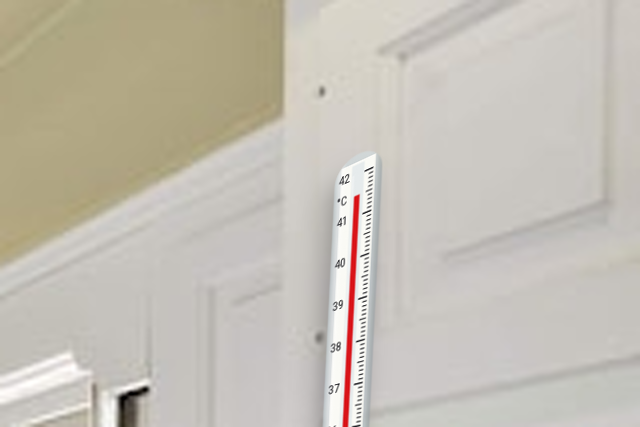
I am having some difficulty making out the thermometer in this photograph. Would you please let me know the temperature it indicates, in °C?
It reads 41.5 °C
